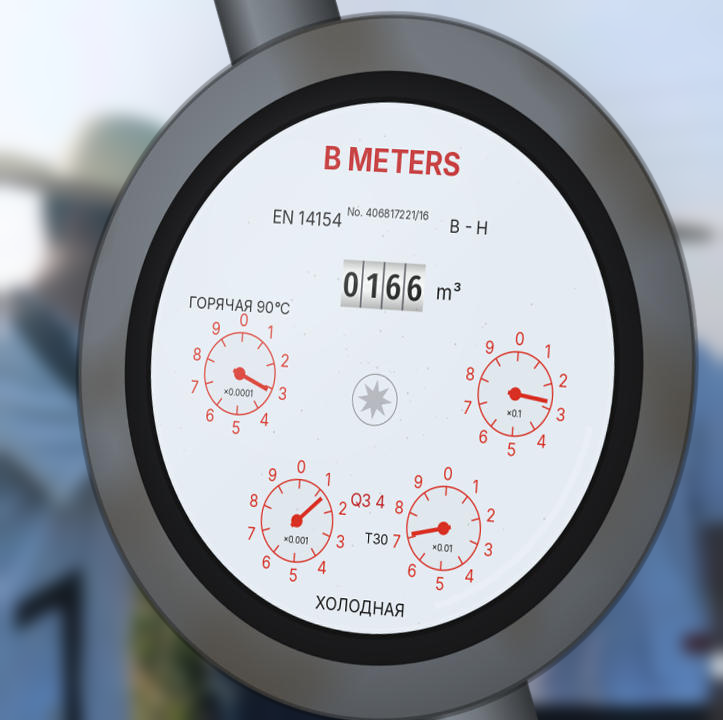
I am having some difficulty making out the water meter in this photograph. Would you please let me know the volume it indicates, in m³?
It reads 166.2713 m³
